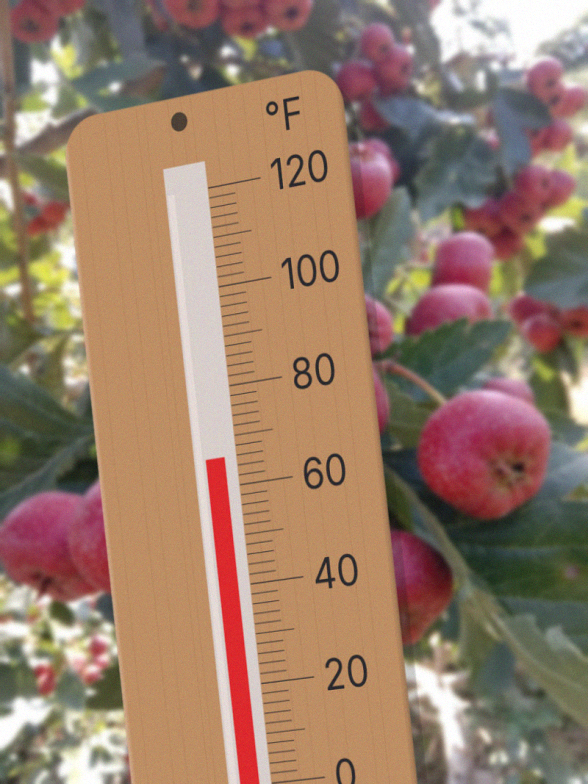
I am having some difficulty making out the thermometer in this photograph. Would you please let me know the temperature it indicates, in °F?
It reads 66 °F
